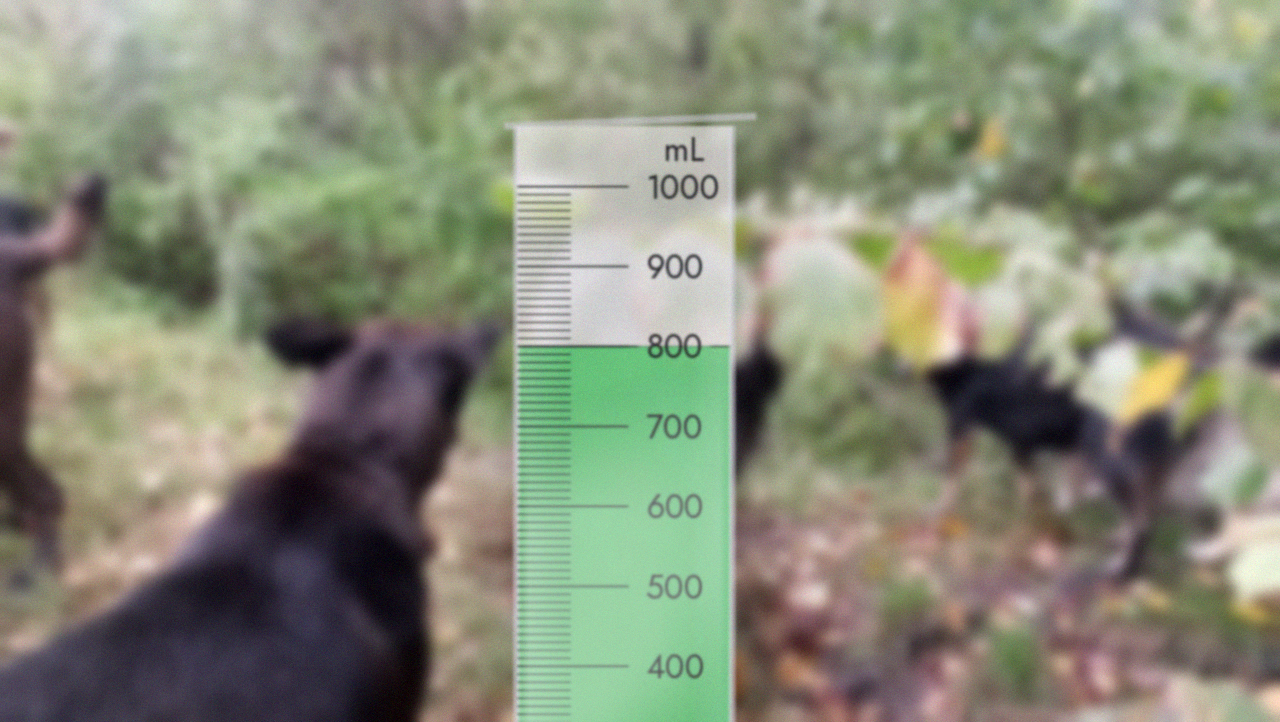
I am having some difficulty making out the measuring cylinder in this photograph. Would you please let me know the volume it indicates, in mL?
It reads 800 mL
